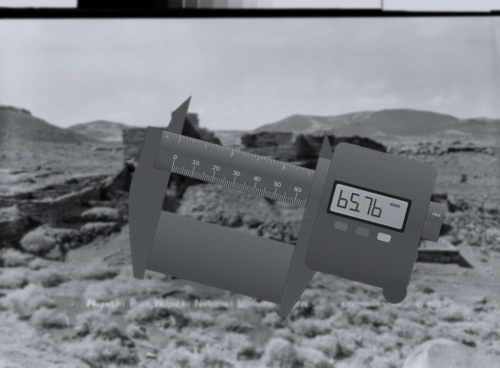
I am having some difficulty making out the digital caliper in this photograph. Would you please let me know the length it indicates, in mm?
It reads 65.76 mm
